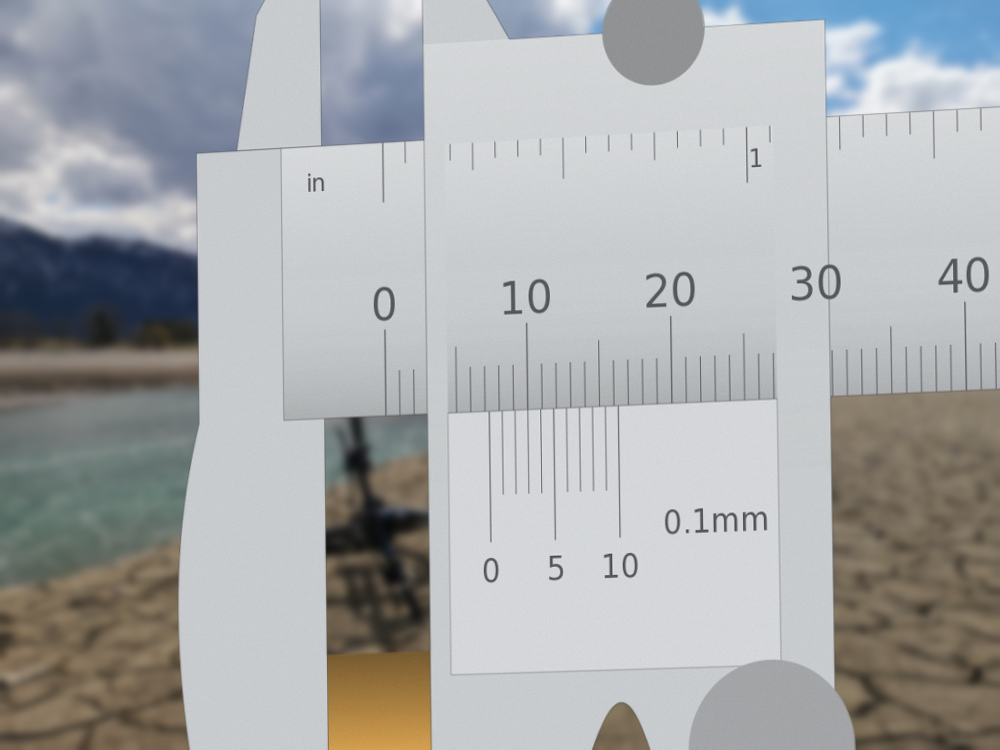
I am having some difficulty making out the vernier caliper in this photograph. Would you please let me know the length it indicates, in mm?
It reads 7.3 mm
